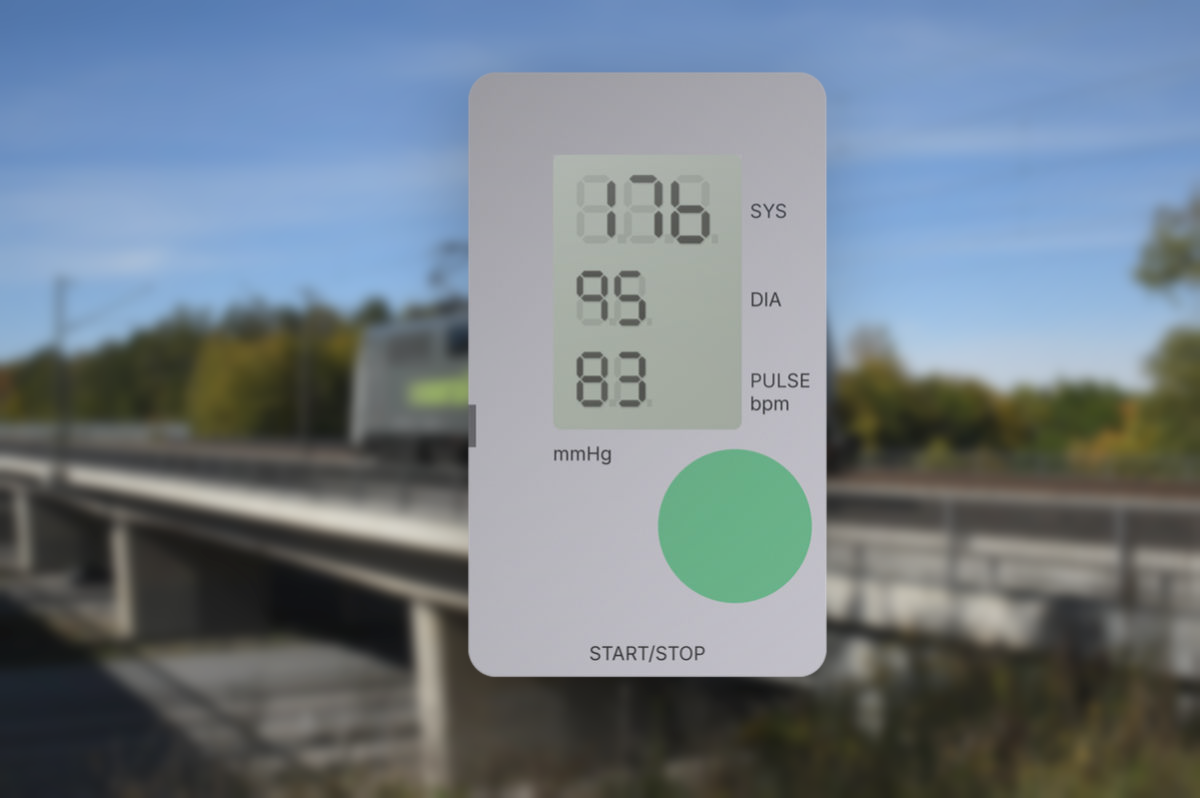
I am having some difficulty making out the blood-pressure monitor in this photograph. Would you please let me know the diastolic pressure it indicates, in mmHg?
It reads 95 mmHg
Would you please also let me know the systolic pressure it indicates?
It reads 176 mmHg
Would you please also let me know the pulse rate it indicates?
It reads 83 bpm
